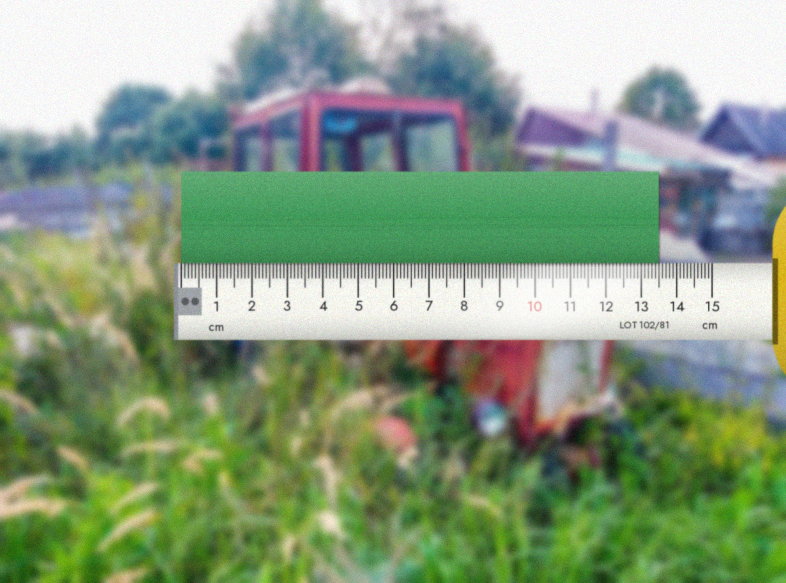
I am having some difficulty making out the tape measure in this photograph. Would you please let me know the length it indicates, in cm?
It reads 13.5 cm
